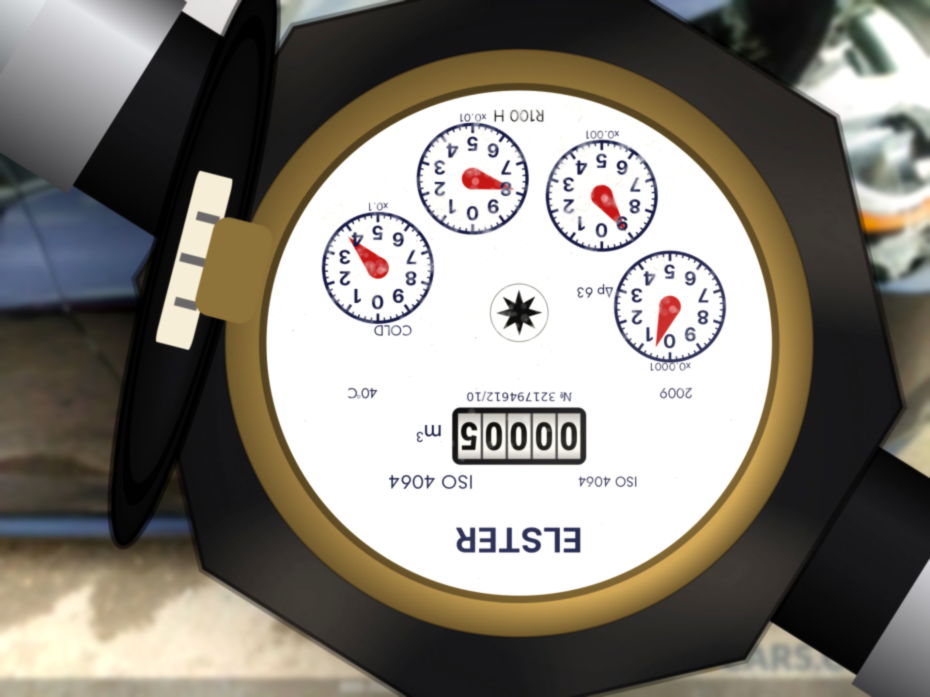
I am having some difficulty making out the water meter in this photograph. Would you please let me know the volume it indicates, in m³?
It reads 5.3790 m³
